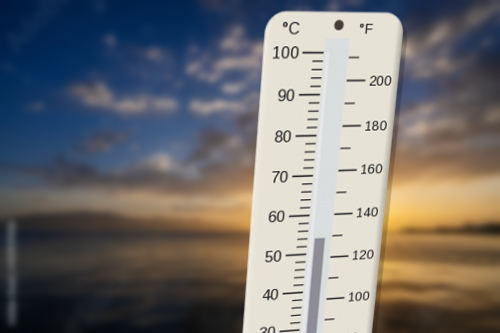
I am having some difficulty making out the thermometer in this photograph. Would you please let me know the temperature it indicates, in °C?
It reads 54 °C
